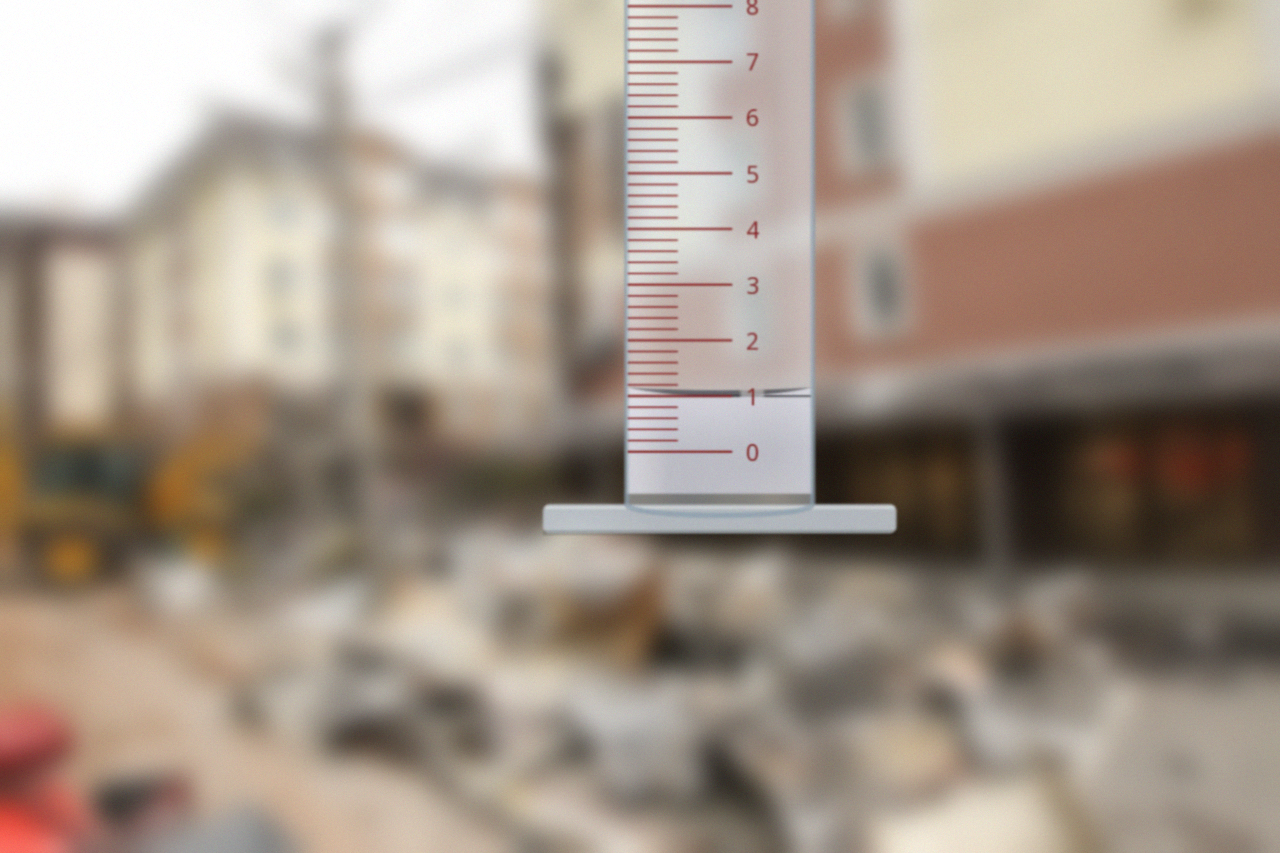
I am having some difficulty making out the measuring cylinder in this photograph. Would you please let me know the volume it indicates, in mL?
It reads 1 mL
